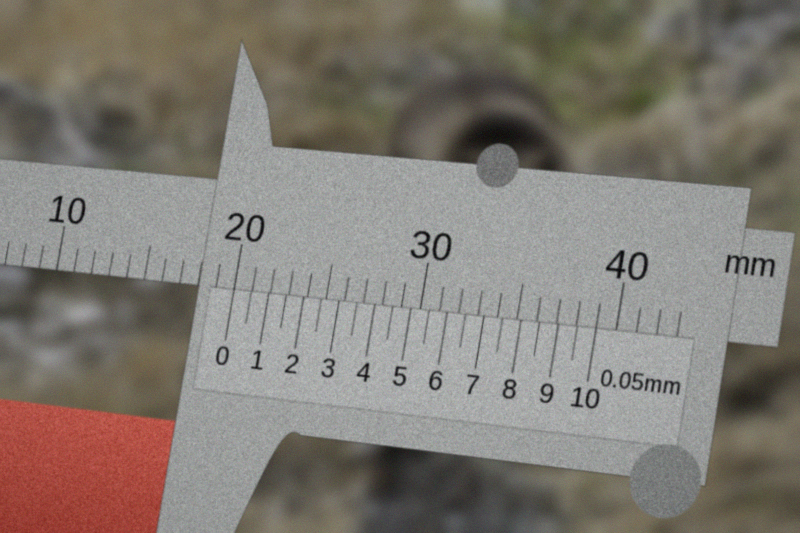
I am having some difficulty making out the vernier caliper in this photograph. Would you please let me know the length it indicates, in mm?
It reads 20.0 mm
